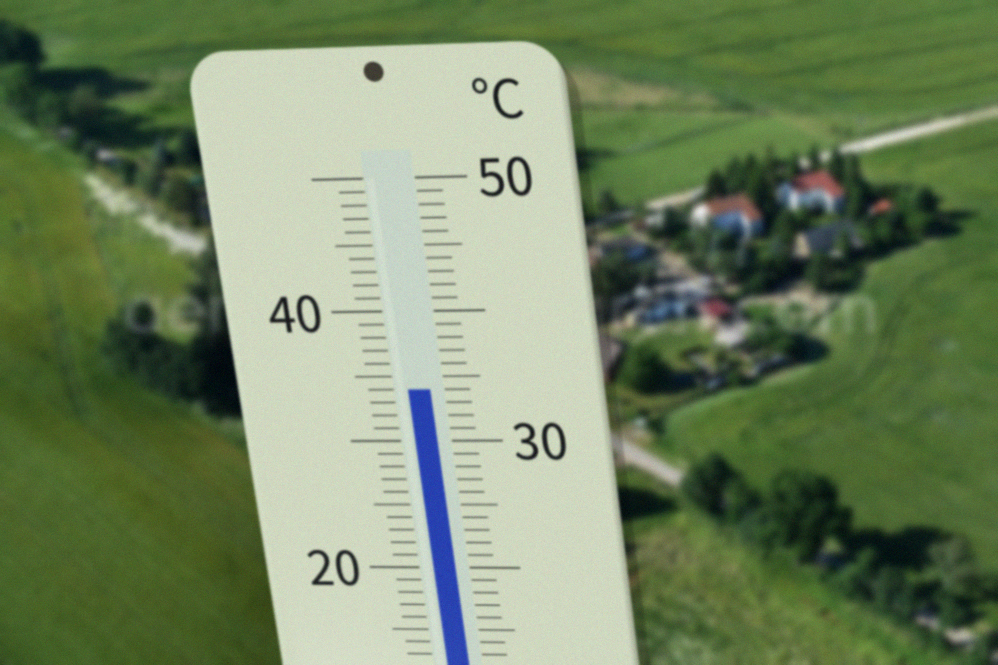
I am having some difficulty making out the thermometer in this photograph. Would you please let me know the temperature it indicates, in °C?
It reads 34 °C
